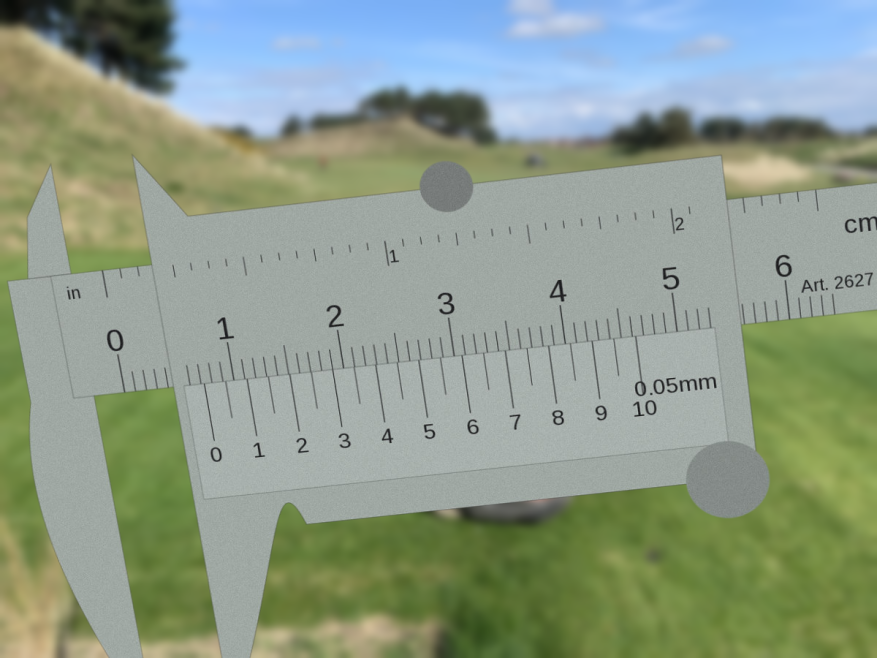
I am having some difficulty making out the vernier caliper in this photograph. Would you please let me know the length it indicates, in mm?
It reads 7.3 mm
